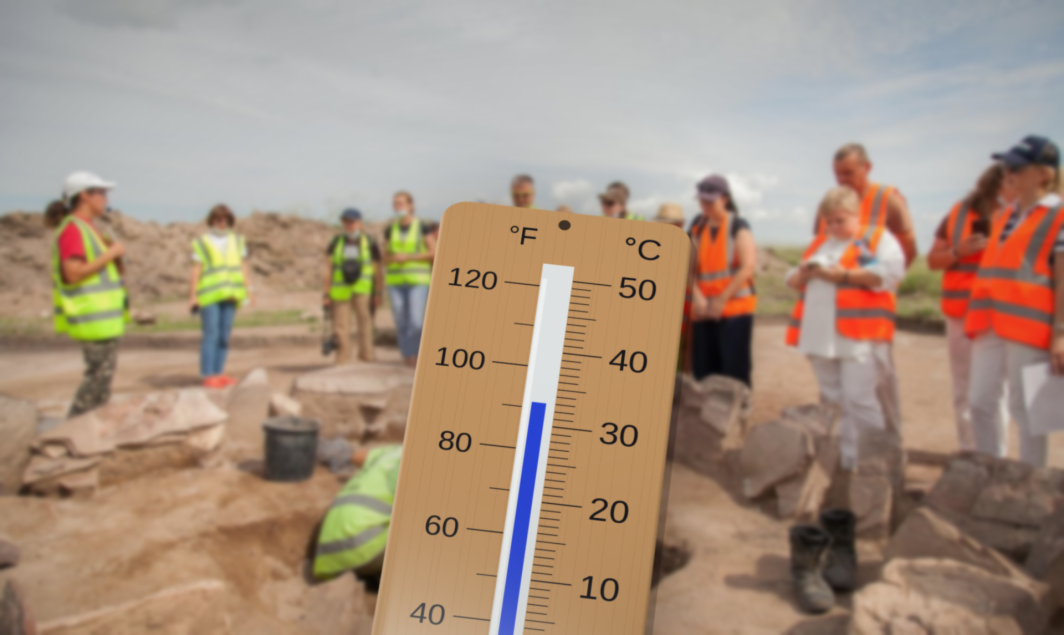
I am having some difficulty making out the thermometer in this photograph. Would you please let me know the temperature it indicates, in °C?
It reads 33 °C
